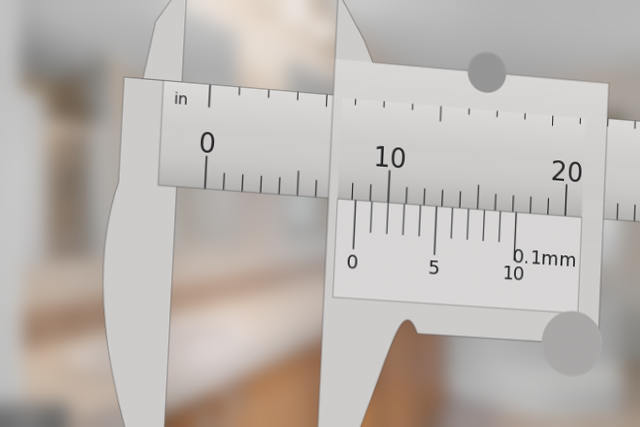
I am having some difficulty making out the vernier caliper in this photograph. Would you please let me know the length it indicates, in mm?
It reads 8.2 mm
